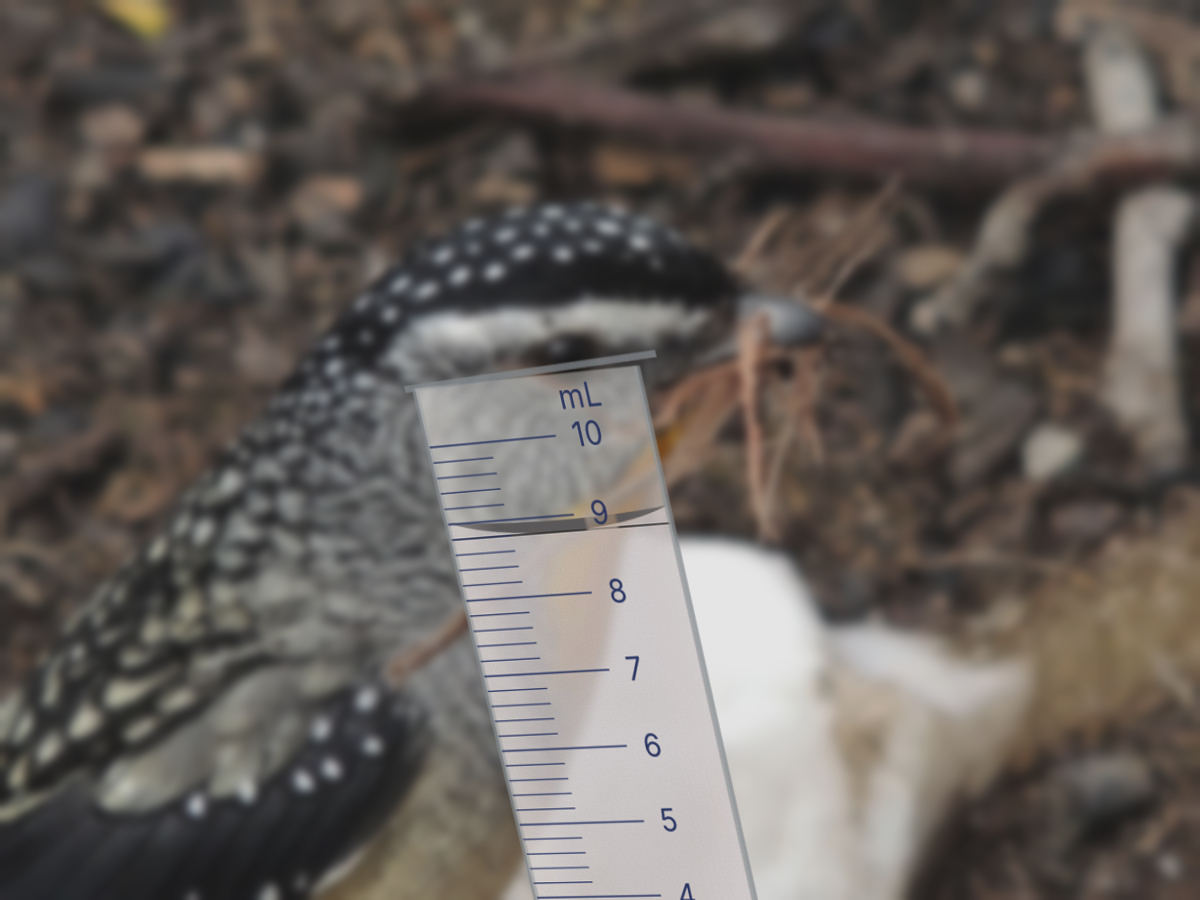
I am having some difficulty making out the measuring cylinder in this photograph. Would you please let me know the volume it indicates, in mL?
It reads 8.8 mL
